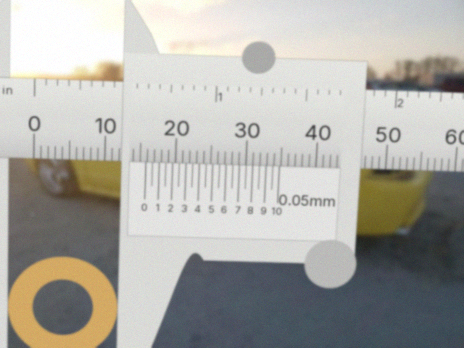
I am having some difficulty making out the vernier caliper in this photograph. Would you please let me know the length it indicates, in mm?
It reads 15.8 mm
